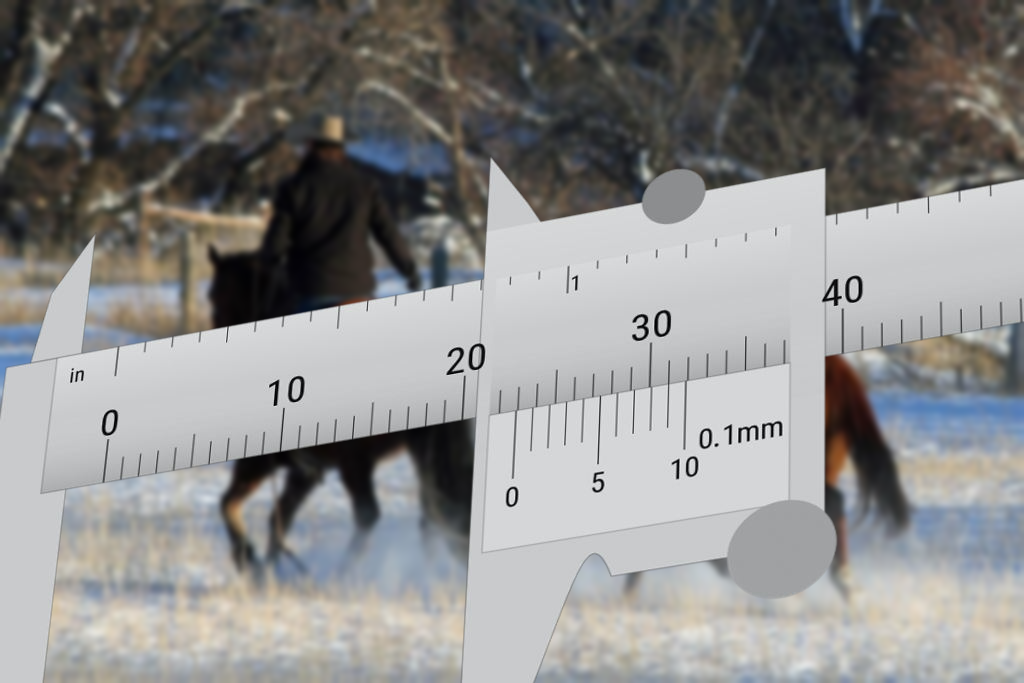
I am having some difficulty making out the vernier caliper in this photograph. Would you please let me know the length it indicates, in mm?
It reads 22.9 mm
